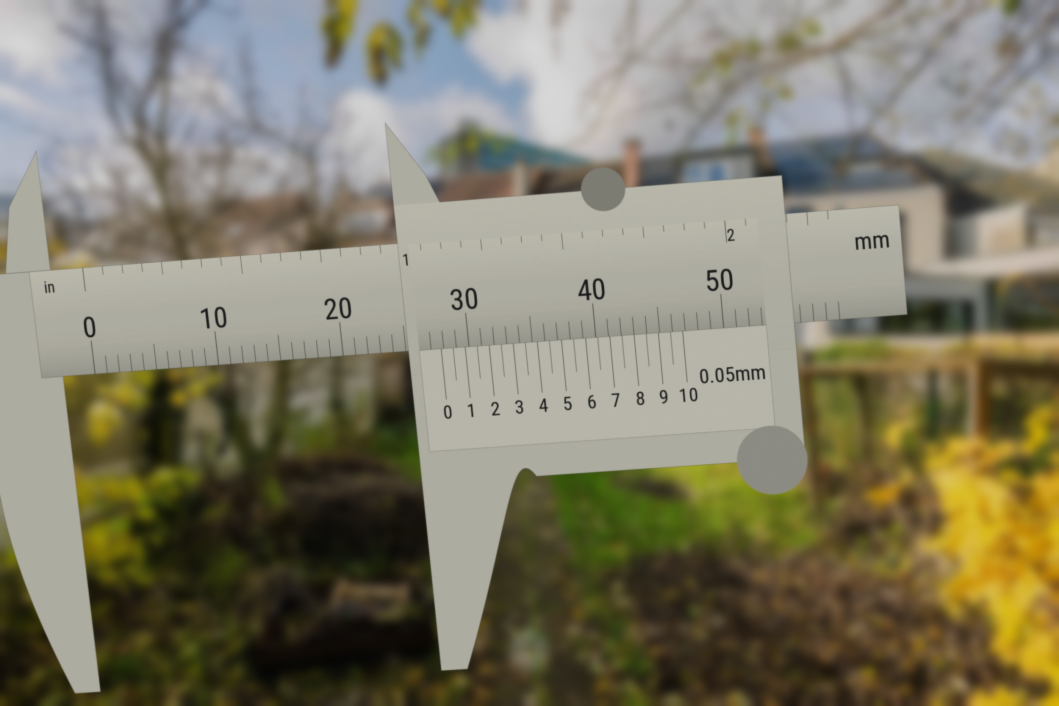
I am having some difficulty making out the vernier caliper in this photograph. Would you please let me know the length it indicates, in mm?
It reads 27.8 mm
